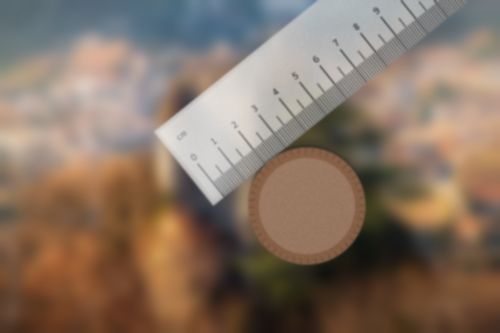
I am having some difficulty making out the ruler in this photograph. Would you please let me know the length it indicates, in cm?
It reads 4.5 cm
